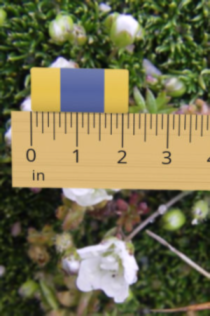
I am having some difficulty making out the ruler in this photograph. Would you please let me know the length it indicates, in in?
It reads 2.125 in
